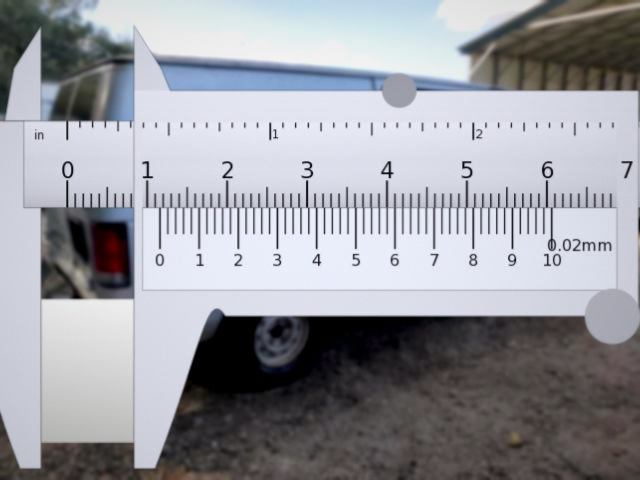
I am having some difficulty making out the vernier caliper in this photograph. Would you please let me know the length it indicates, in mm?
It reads 11.6 mm
